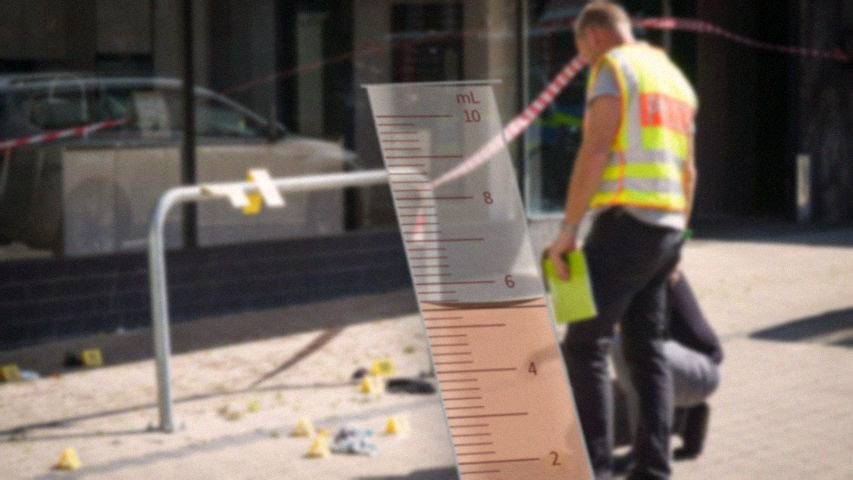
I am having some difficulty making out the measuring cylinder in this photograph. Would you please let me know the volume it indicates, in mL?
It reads 5.4 mL
